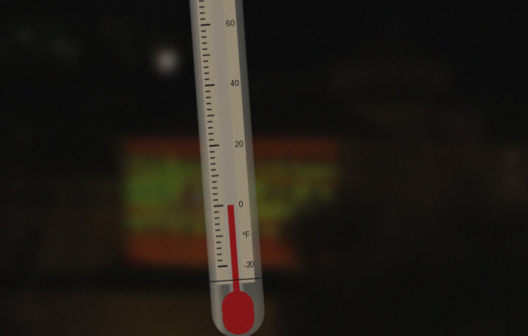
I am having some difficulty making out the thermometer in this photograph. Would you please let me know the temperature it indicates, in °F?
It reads 0 °F
